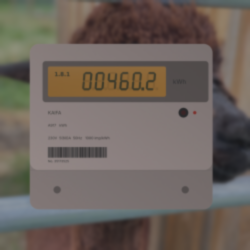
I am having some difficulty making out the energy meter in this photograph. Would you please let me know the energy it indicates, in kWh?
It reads 460.2 kWh
